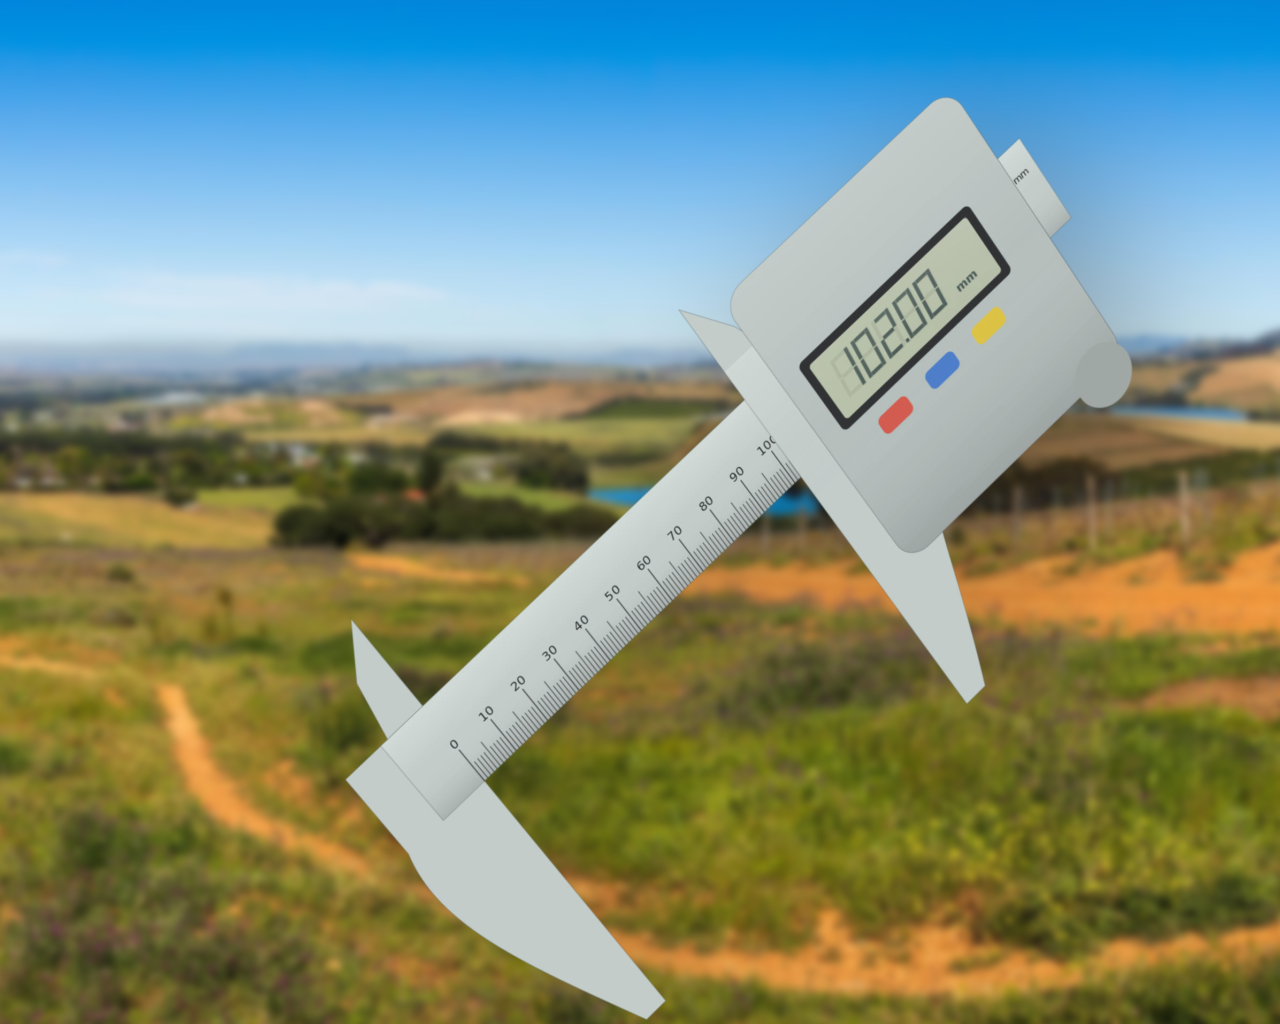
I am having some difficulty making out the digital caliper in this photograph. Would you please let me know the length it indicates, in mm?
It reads 102.00 mm
